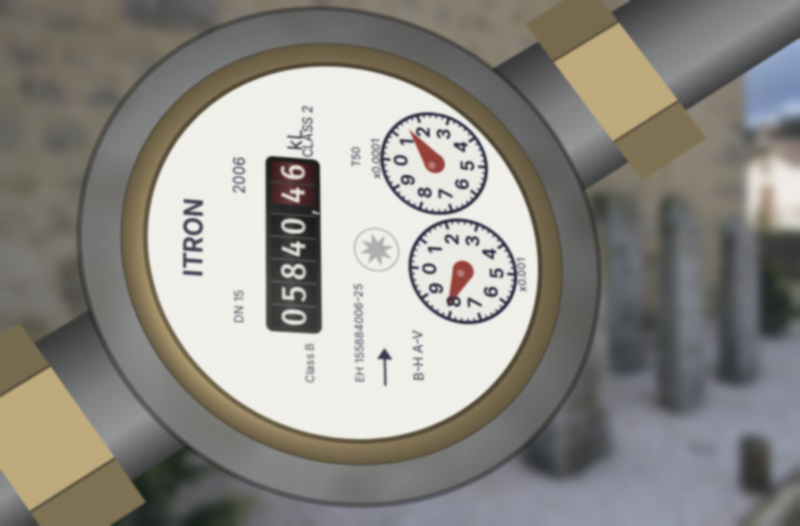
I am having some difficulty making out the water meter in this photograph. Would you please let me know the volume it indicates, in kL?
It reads 5840.4681 kL
